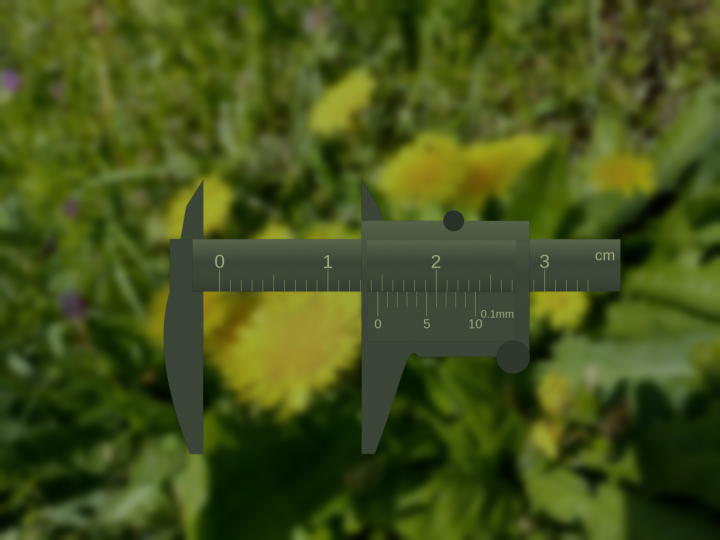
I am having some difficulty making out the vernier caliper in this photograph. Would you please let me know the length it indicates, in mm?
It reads 14.6 mm
